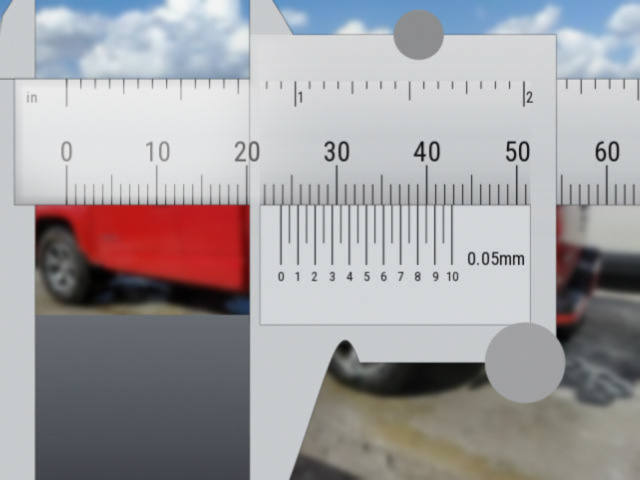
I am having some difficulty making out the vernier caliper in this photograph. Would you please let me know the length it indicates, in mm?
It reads 23.8 mm
